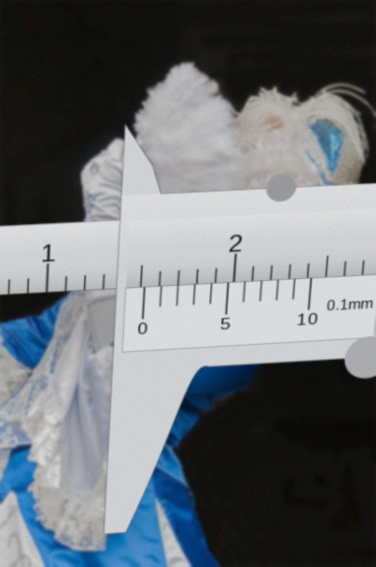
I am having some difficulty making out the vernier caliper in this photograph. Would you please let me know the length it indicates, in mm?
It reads 15.2 mm
